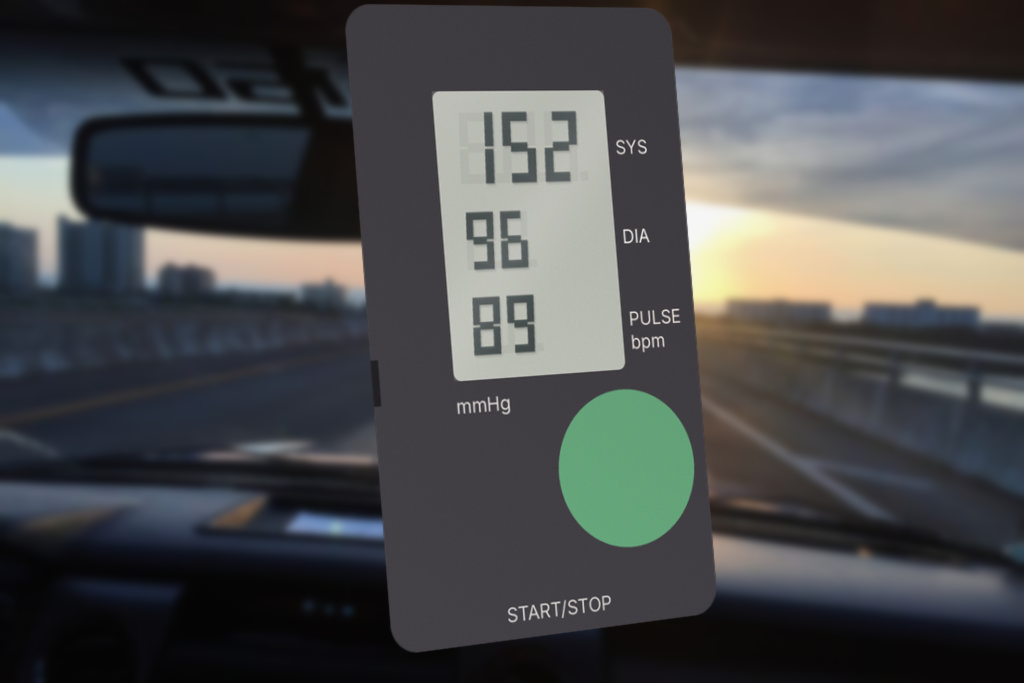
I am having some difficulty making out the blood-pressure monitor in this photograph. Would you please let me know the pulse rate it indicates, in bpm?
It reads 89 bpm
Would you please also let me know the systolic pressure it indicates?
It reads 152 mmHg
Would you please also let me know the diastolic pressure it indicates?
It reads 96 mmHg
